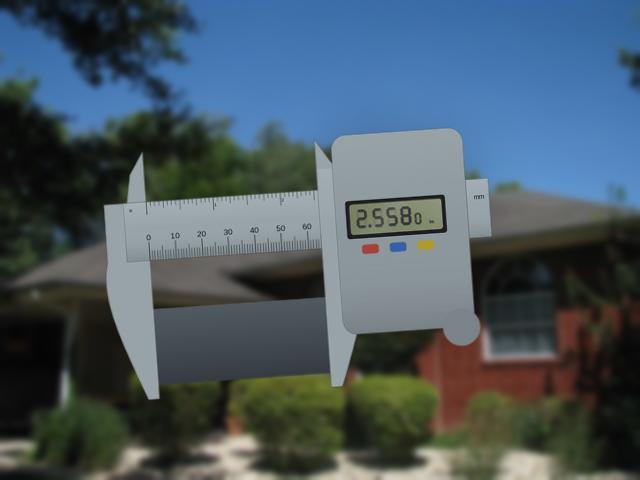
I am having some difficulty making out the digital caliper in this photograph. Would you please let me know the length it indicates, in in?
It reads 2.5580 in
